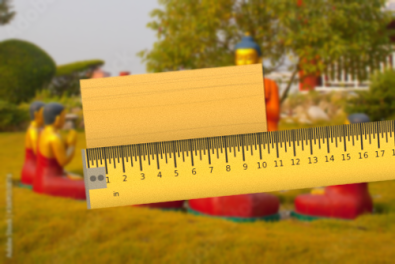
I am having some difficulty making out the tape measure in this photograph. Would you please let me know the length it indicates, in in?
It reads 10.5 in
